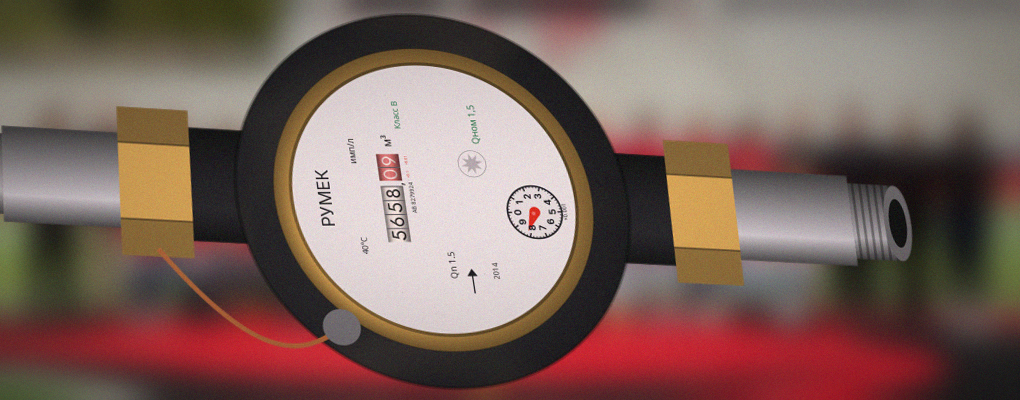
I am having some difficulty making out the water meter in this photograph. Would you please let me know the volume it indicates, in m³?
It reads 5658.098 m³
